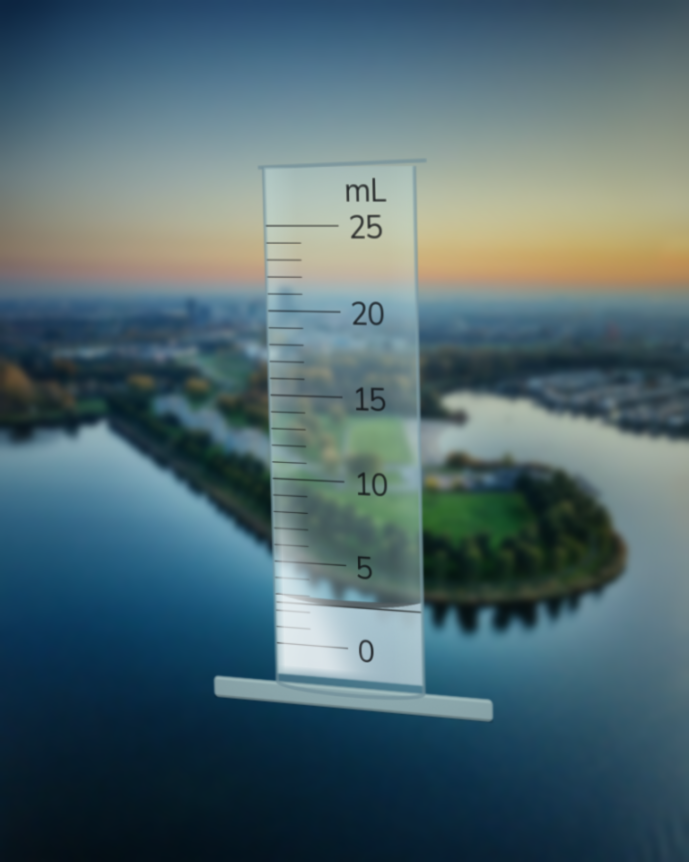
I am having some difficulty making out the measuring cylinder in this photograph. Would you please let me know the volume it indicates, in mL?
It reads 2.5 mL
